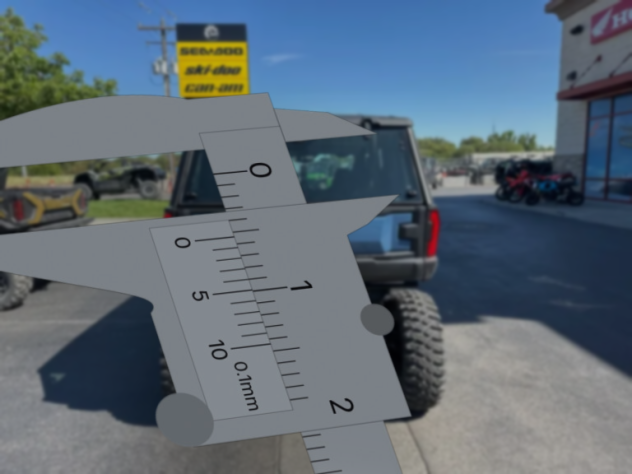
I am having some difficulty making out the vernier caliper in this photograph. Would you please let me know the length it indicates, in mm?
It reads 5.4 mm
